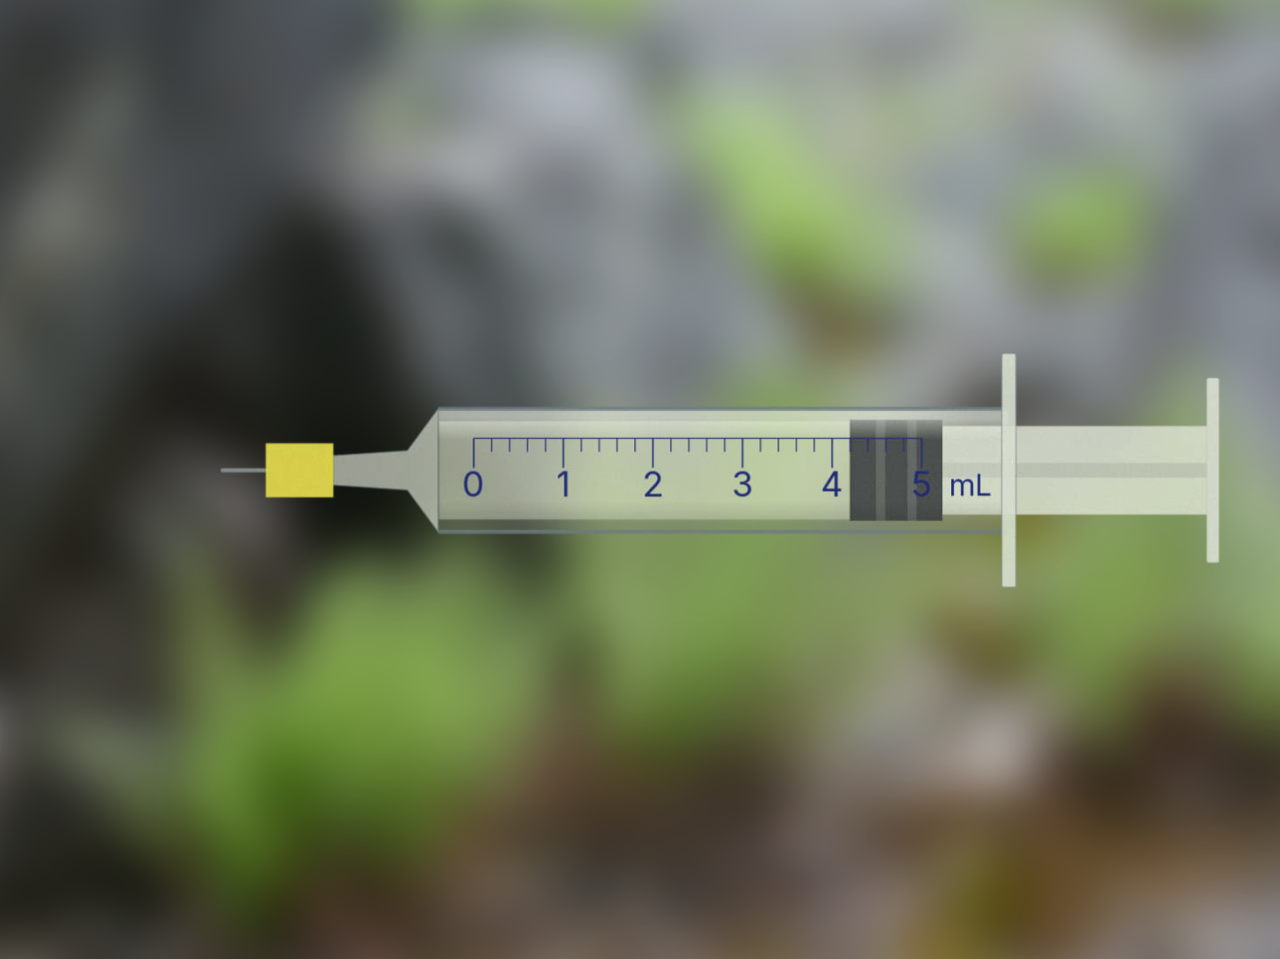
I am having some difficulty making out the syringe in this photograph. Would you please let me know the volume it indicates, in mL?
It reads 4.2 mL
